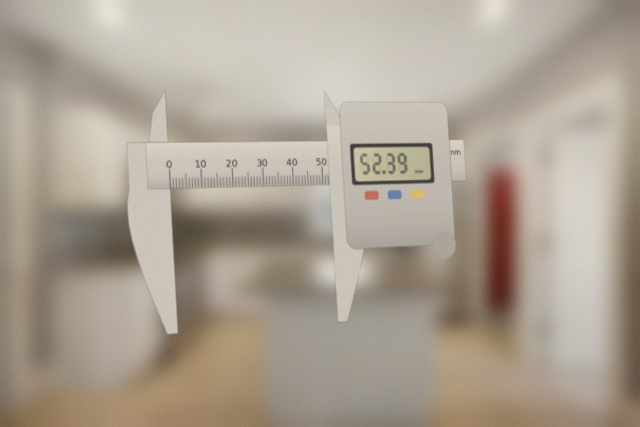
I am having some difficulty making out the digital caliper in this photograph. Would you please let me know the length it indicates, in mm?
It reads 52.39 mm
